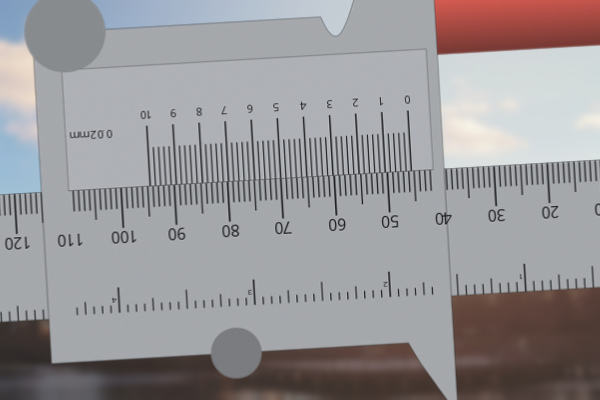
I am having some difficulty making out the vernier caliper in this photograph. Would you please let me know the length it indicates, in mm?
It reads 45.5 mm
